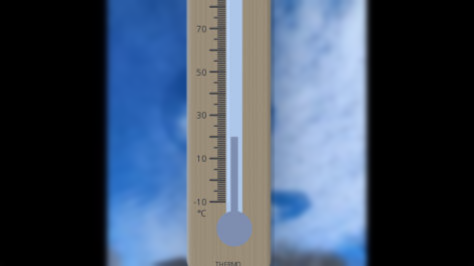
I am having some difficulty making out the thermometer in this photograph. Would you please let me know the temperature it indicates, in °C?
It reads 20 °C
